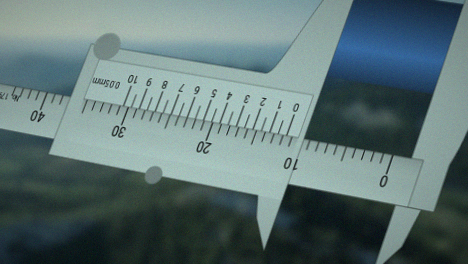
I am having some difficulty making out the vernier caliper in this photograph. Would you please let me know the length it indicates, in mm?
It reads 11.6 mm
